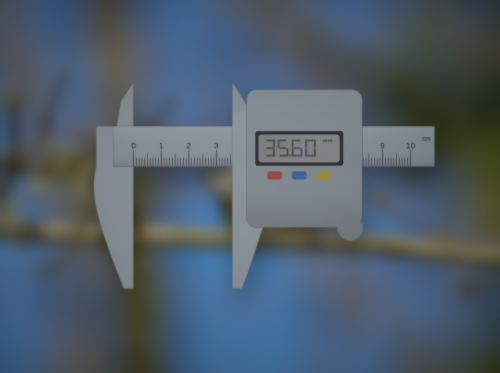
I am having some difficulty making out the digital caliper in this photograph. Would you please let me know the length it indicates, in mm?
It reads 35.60 mm
